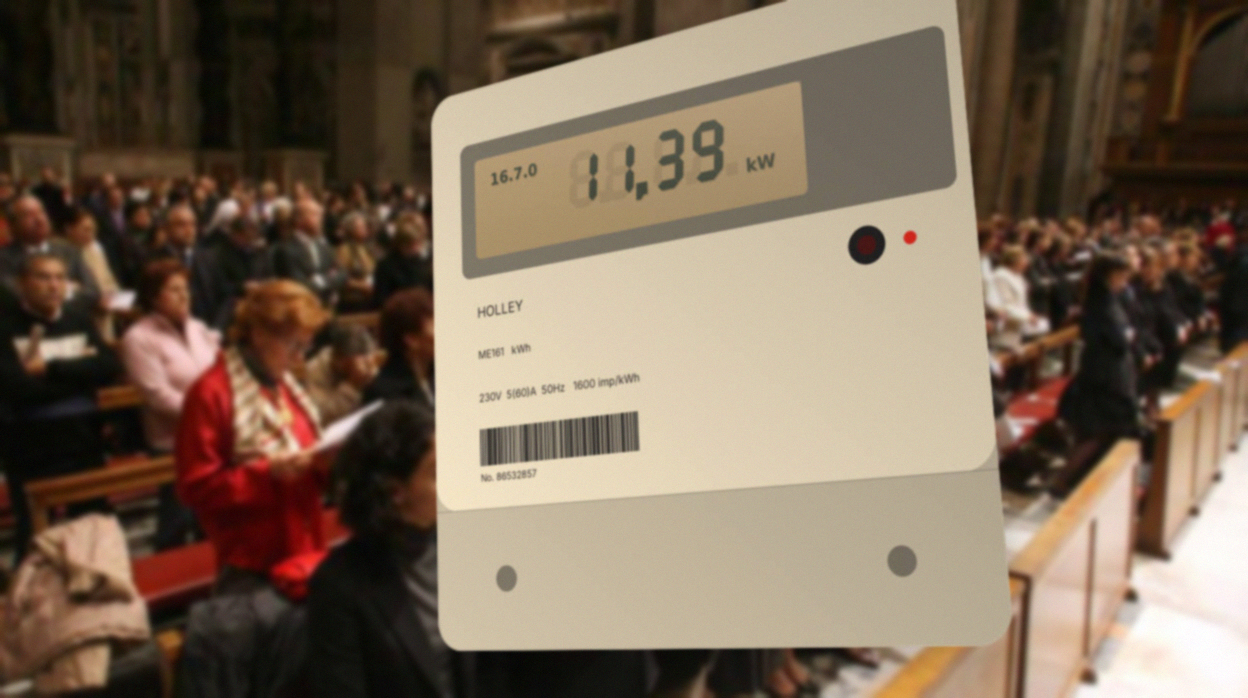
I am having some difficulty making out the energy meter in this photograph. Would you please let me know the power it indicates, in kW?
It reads 11.39 kW
